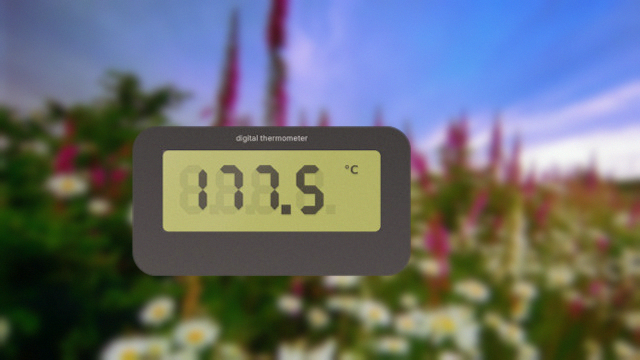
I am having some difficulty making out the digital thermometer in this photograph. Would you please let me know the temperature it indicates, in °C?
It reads 177.5 °C
